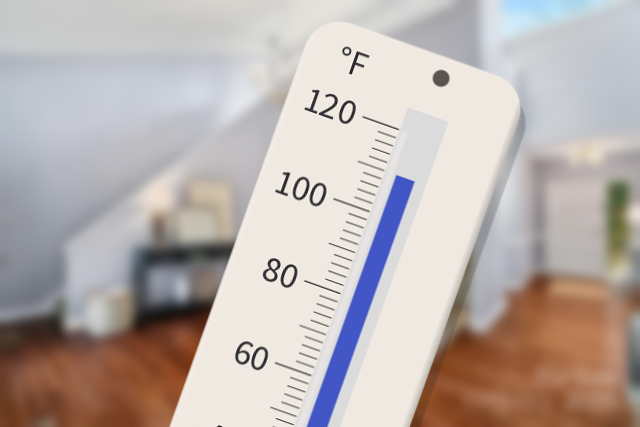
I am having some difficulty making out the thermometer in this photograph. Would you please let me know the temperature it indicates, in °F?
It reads 110 °F
